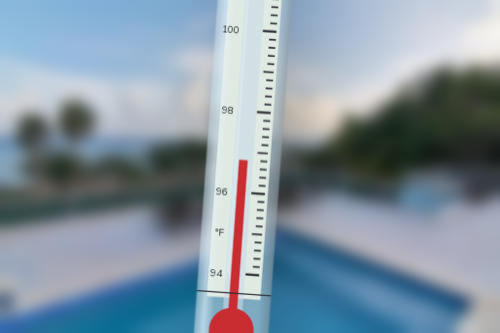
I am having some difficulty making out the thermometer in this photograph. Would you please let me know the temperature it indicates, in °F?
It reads 96.8 °F
